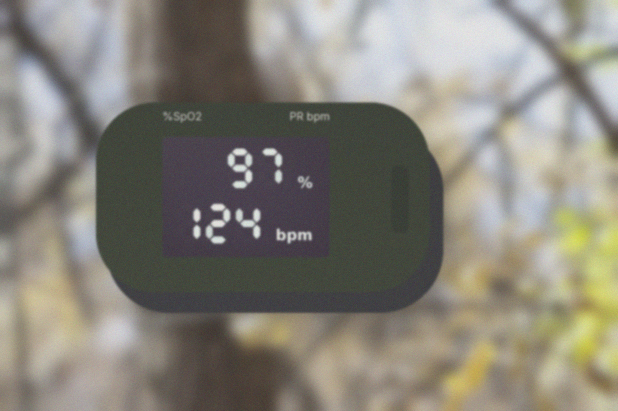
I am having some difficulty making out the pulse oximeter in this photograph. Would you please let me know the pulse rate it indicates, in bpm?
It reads 124 bpm
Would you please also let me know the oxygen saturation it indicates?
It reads 97 %
